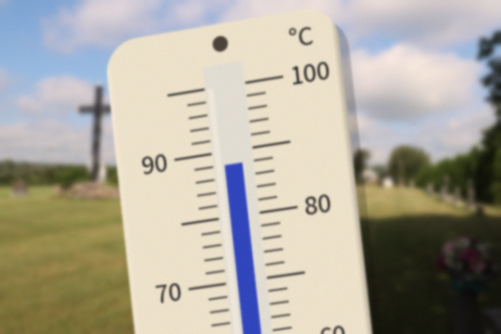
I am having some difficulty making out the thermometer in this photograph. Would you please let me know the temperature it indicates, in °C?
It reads 88 °C
